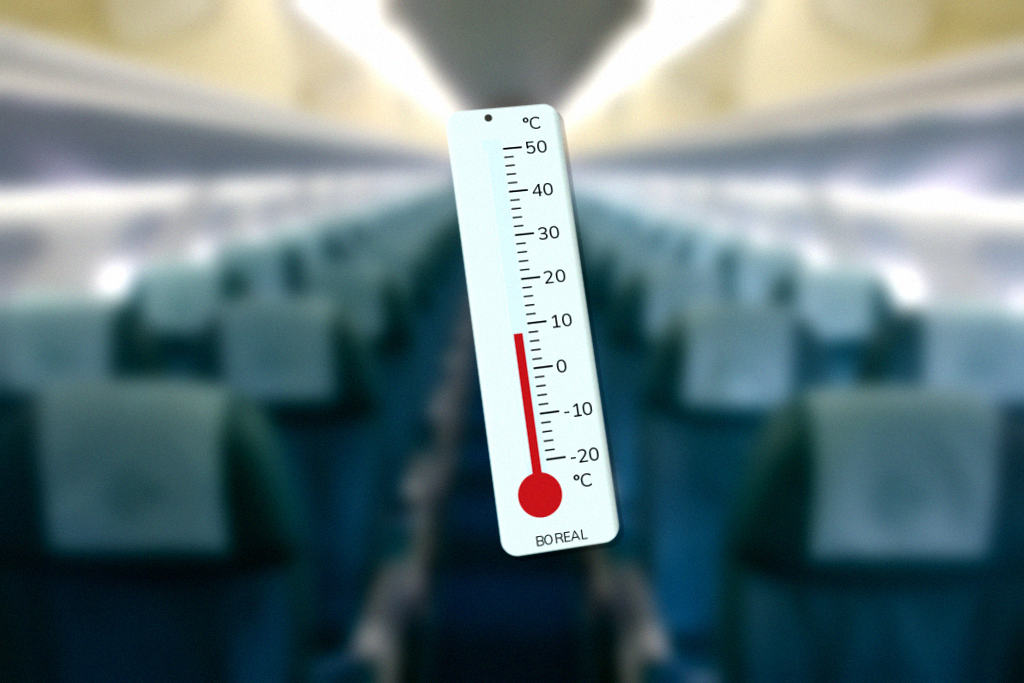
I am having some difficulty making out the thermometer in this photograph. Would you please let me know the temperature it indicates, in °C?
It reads 8 °C
